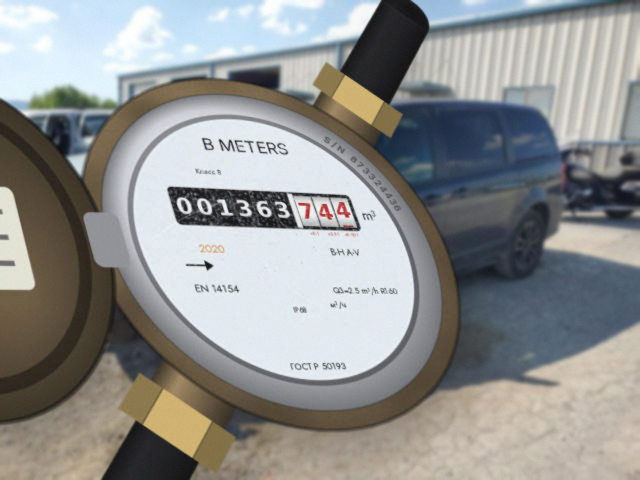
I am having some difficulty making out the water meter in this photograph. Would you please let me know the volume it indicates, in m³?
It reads 1363.744 m³
